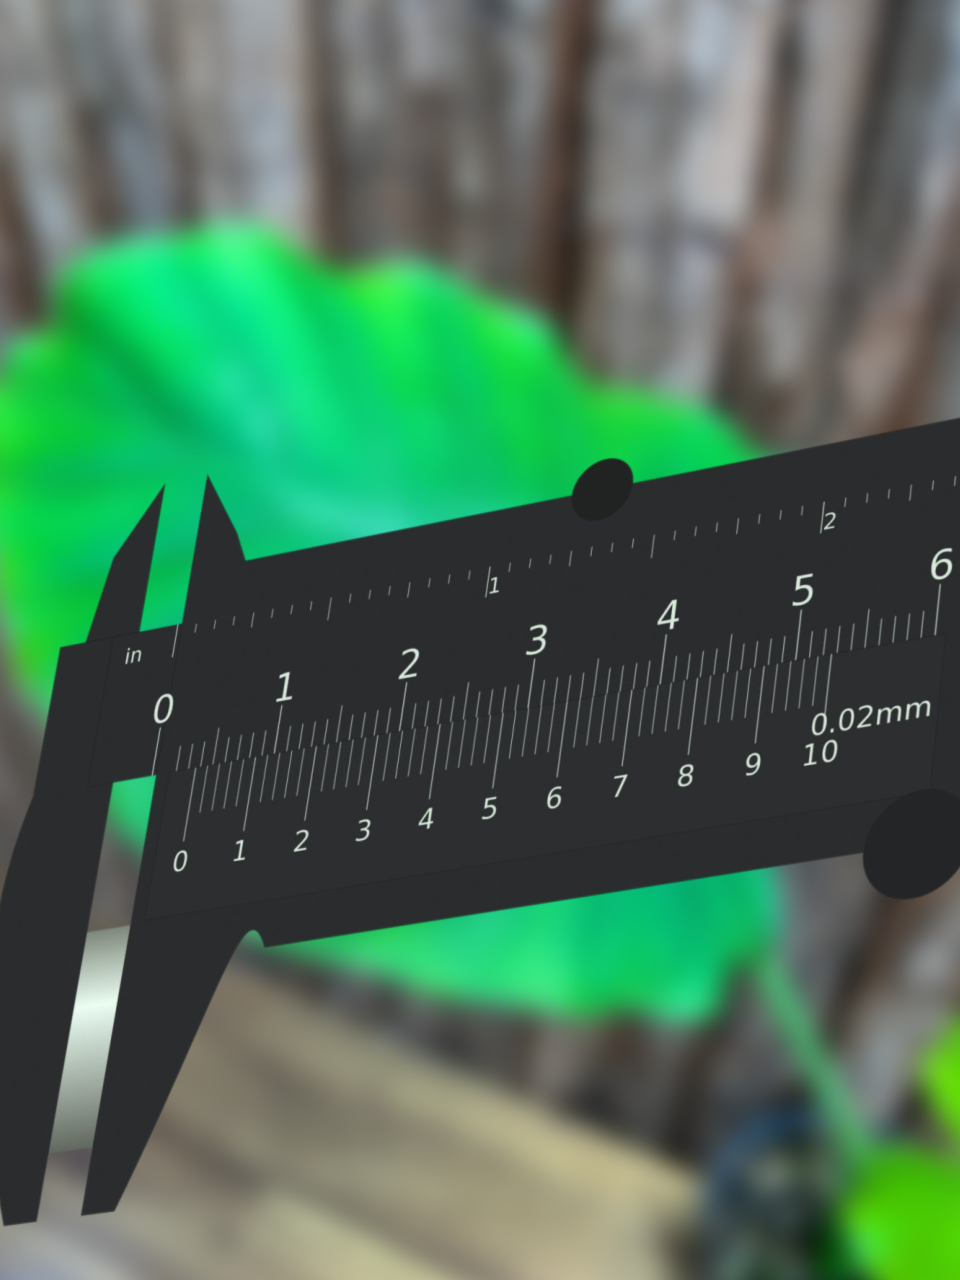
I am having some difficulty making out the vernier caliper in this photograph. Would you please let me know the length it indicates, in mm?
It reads 3.6 mm
